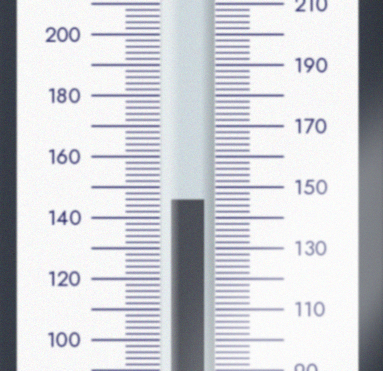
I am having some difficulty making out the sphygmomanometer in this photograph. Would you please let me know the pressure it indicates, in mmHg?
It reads 146 mmHg
